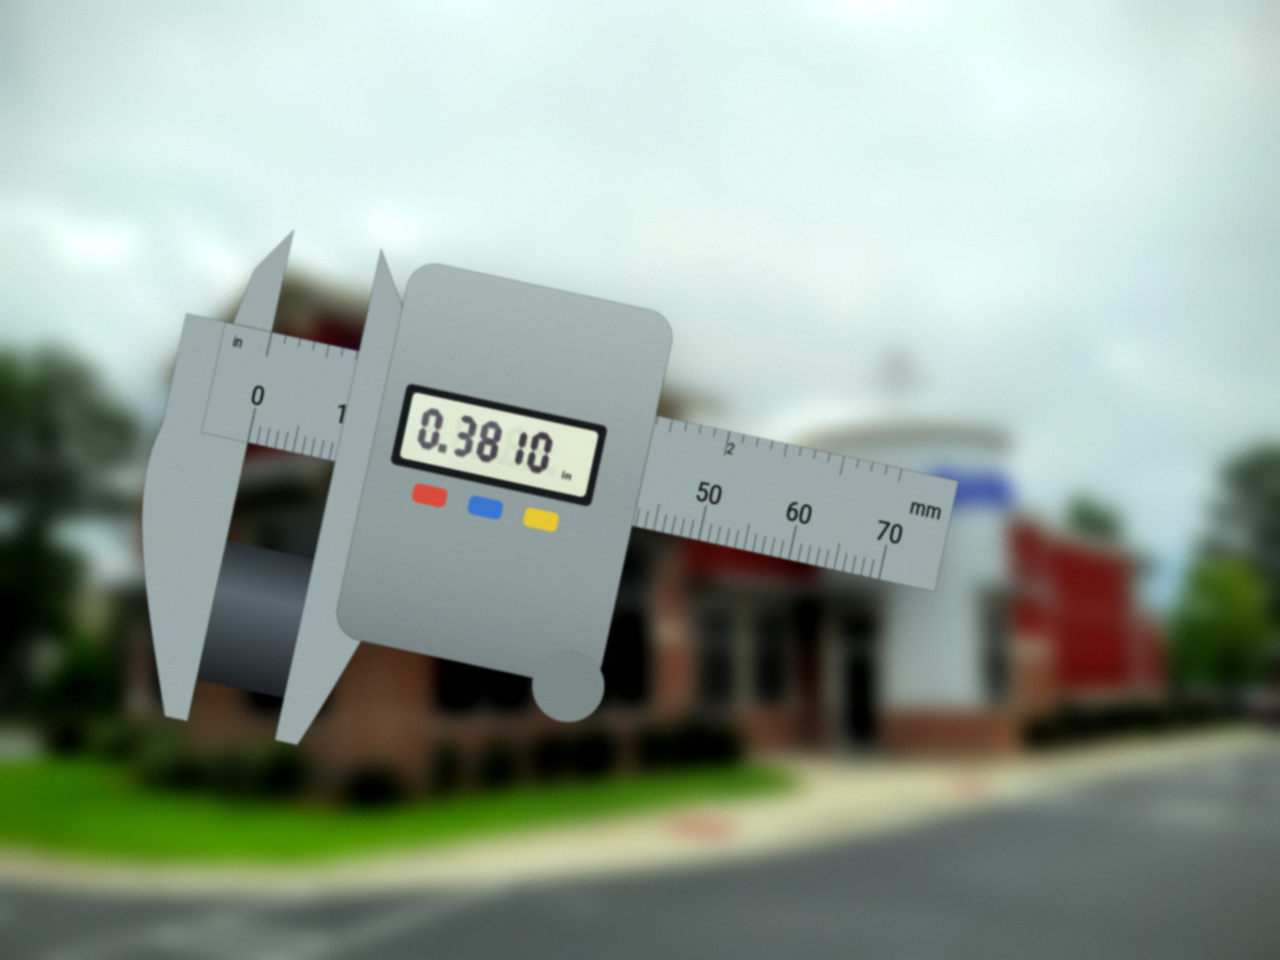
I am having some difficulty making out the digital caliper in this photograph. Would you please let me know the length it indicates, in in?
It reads 0.3810 in
